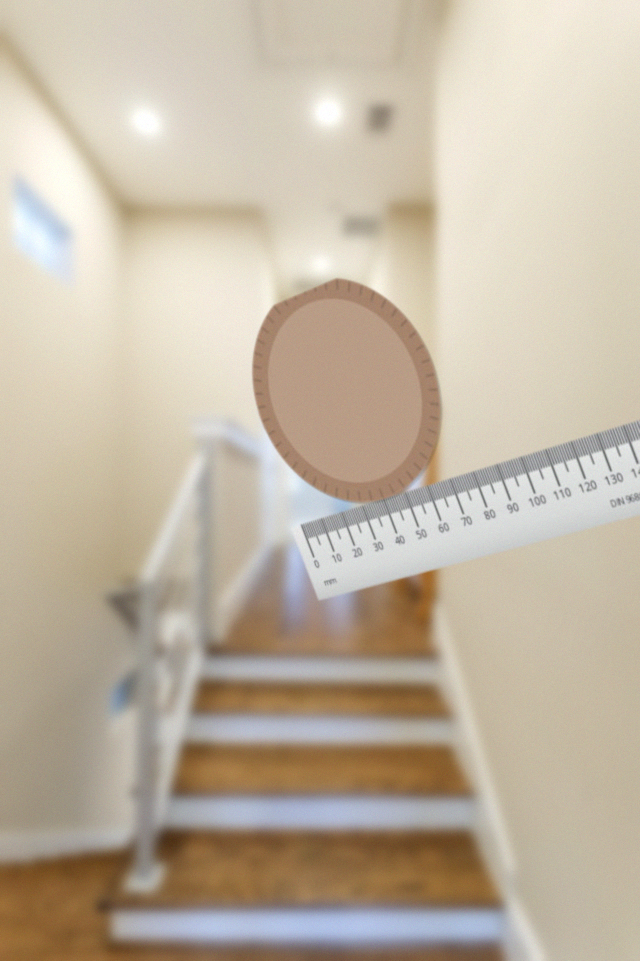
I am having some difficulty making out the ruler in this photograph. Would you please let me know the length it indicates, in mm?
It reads 80 mm
